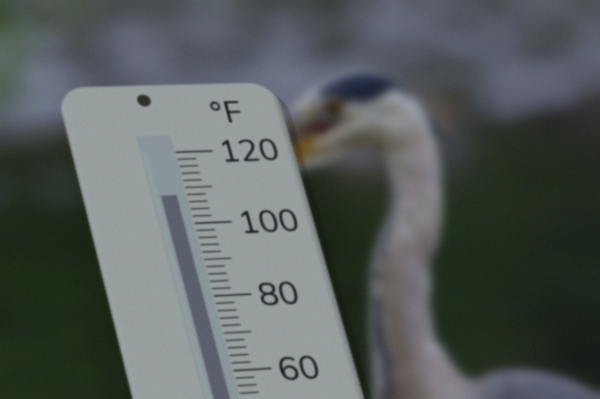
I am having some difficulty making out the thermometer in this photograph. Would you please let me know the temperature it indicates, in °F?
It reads 108 °F
